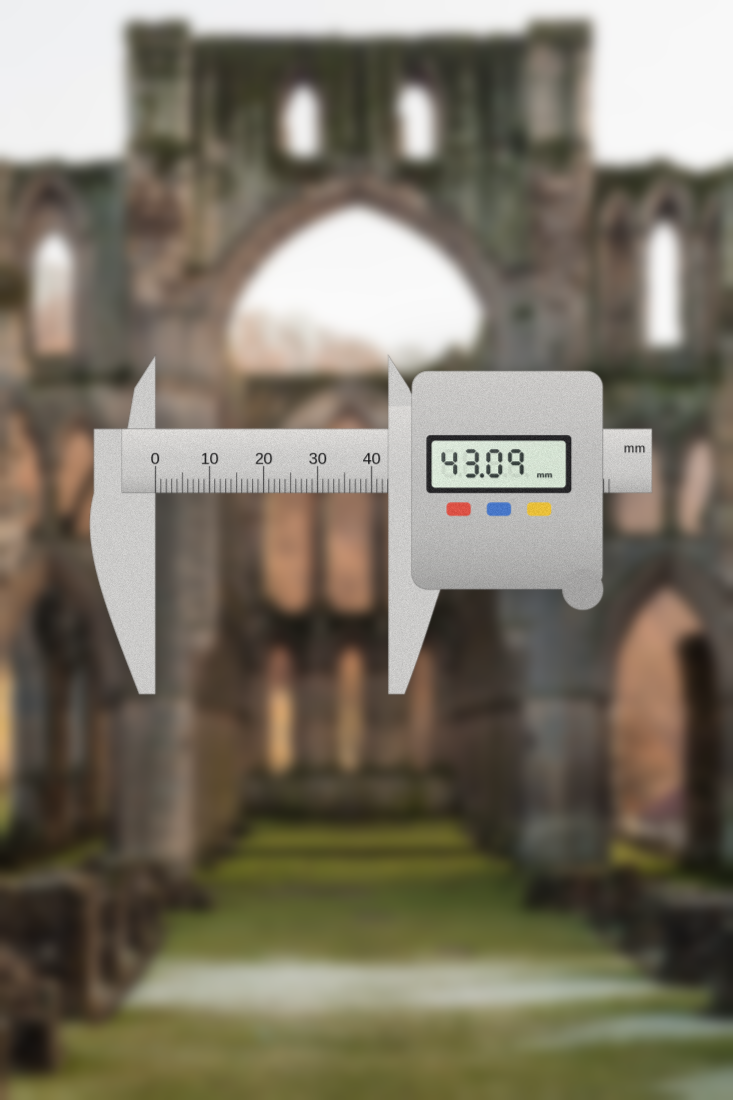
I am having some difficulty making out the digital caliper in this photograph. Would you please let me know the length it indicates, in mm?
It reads 43.09 mm
